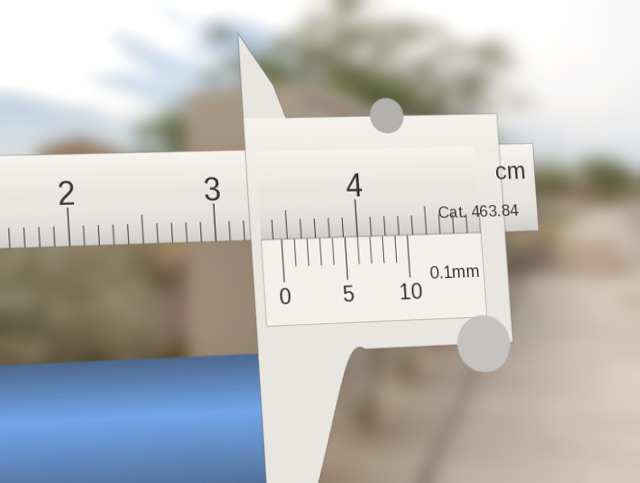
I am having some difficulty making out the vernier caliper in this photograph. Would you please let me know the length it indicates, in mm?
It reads 34.6 mm
